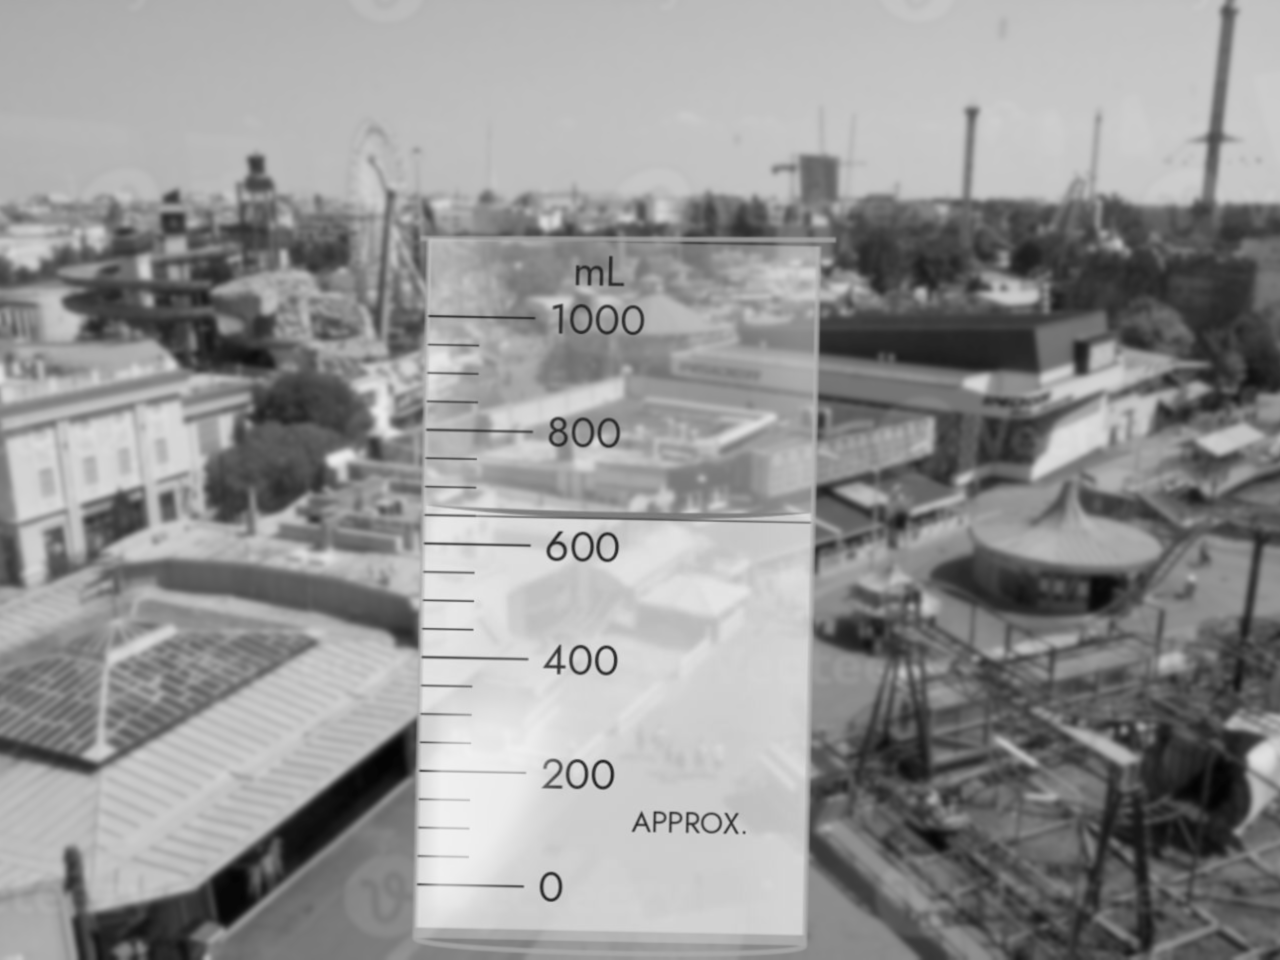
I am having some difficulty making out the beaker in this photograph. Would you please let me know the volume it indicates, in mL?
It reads 650 mL
